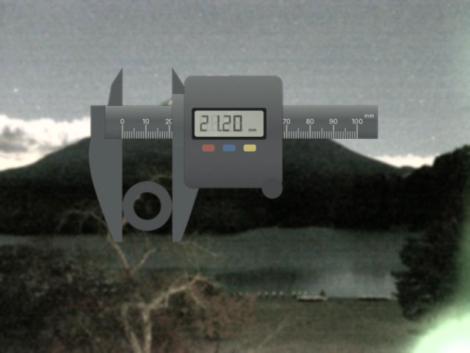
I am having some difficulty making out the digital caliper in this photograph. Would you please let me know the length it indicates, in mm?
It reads 21.20 mm
